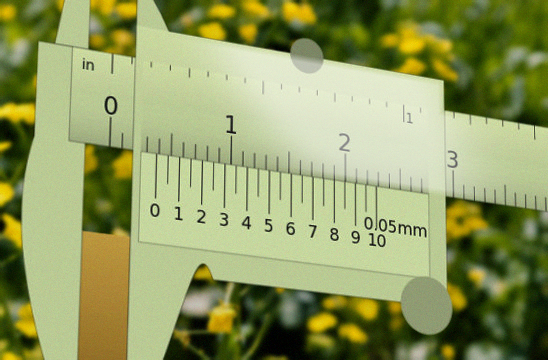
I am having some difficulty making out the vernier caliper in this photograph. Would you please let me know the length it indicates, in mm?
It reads 3.8 mm
